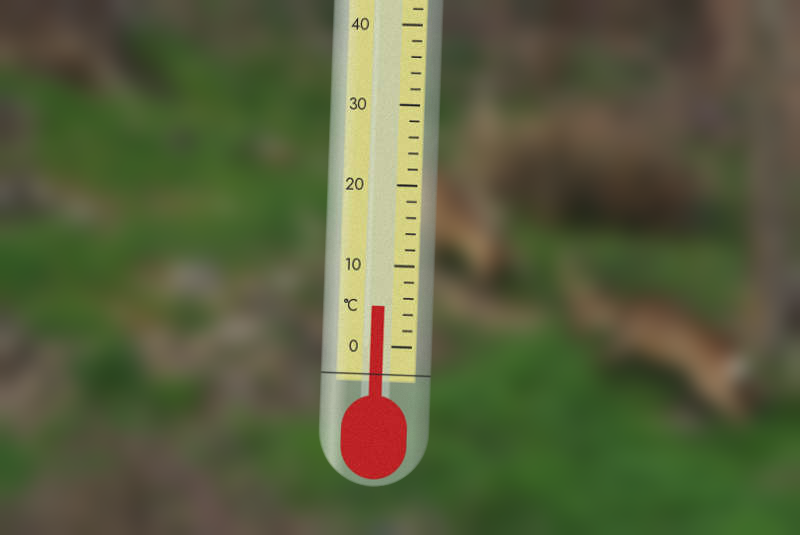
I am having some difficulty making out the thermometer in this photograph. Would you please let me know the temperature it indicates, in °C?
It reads 5 °C
